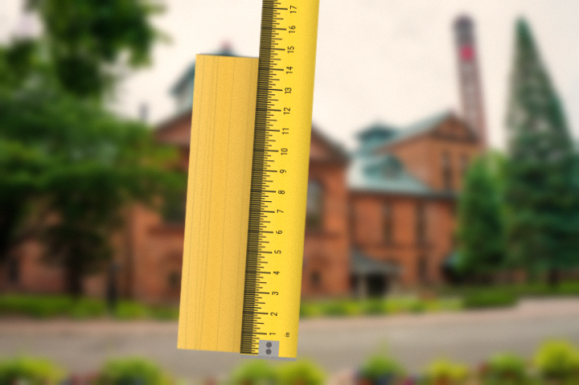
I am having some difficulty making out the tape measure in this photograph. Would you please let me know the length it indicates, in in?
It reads 14.5 in
